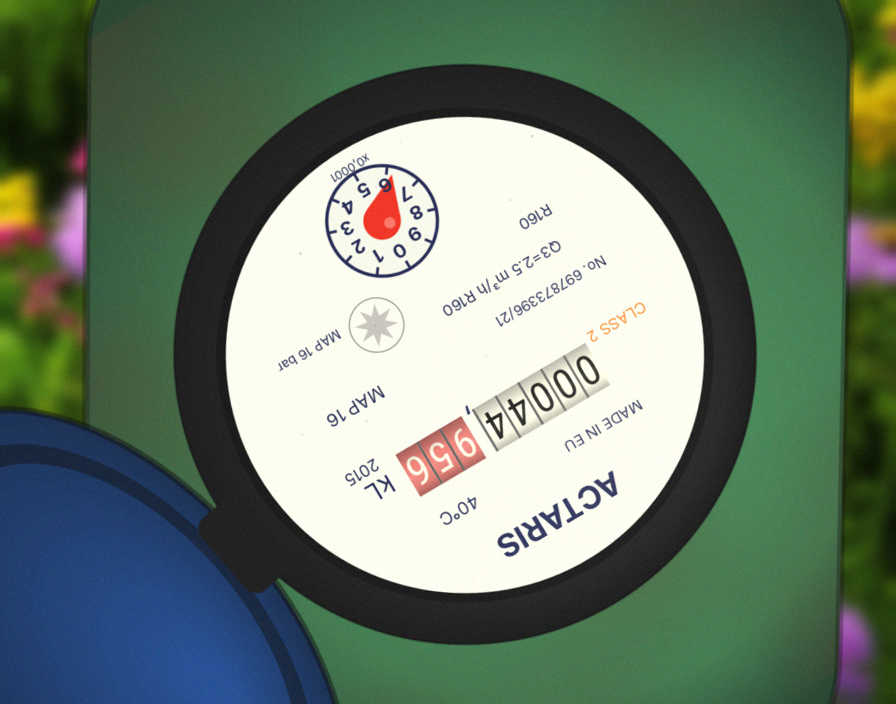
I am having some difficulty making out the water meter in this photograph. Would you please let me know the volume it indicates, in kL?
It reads 44.9566 kL
